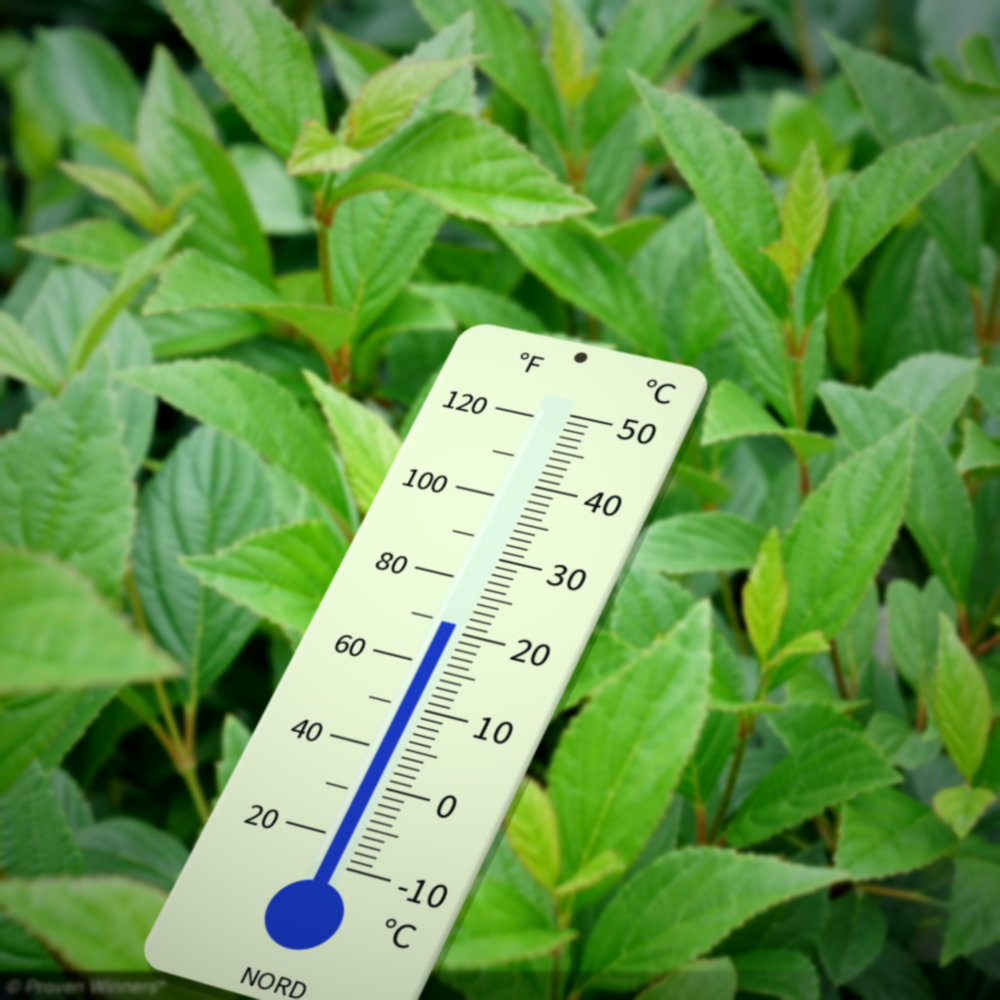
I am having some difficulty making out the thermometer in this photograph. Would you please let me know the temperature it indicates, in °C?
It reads 21 °C
